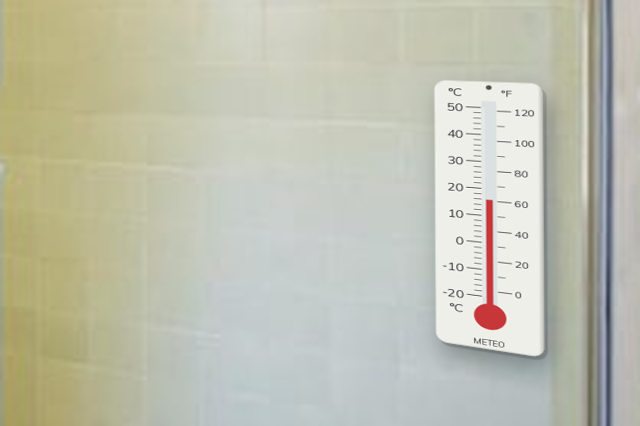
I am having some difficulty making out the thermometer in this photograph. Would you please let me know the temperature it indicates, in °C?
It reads 16 °C
